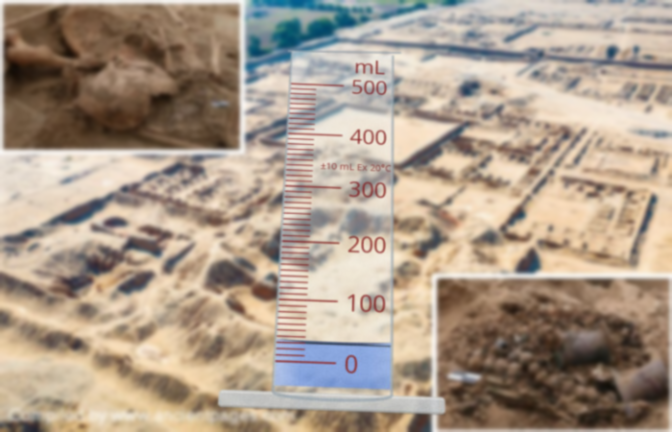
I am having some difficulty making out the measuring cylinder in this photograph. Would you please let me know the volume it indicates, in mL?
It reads 30 mL
